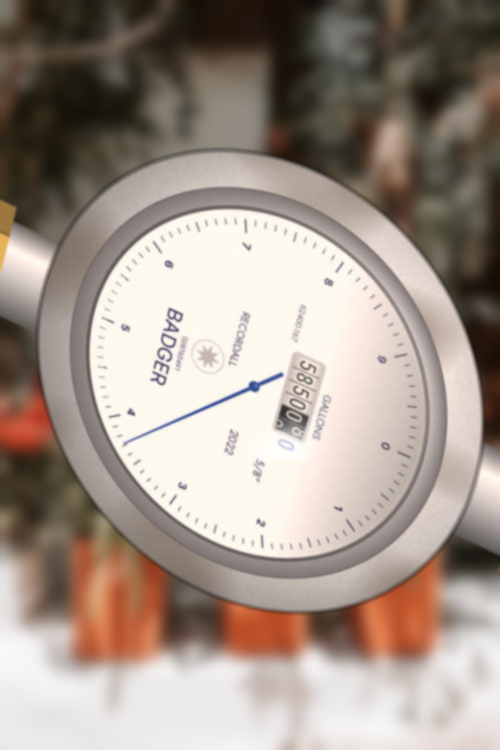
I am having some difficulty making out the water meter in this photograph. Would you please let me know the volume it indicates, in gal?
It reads 5850083.7 gal
